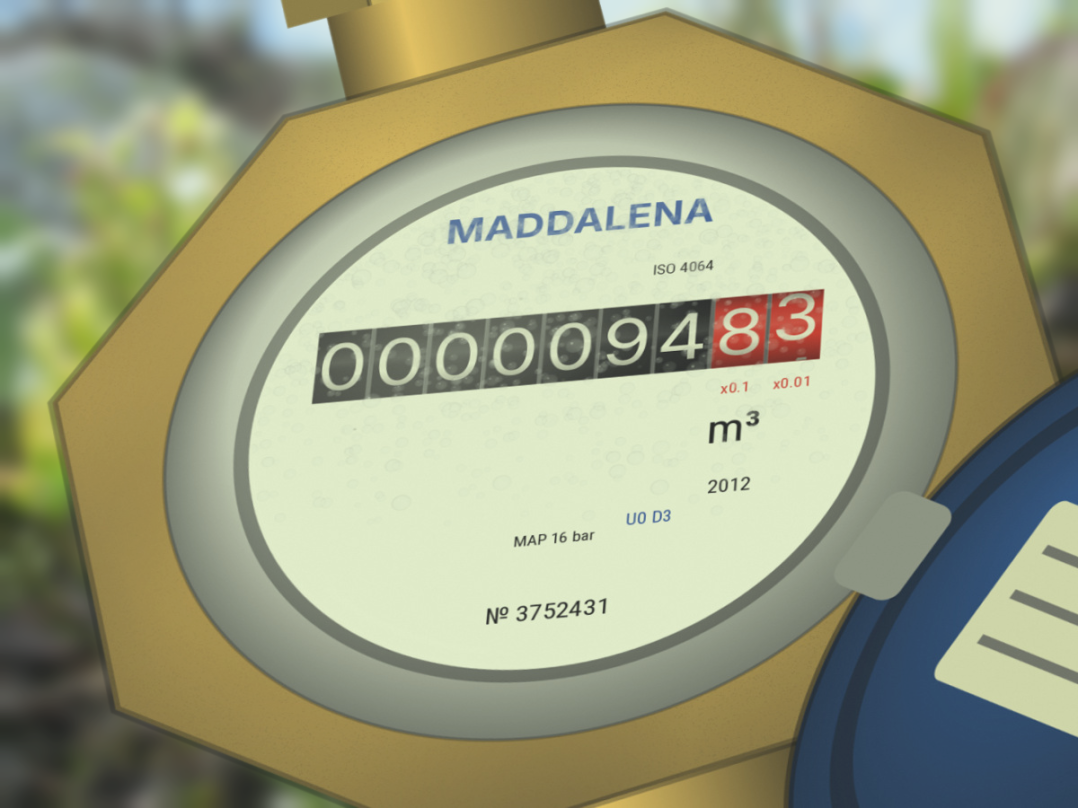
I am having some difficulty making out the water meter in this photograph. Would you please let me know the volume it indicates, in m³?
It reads 94.83 m³
